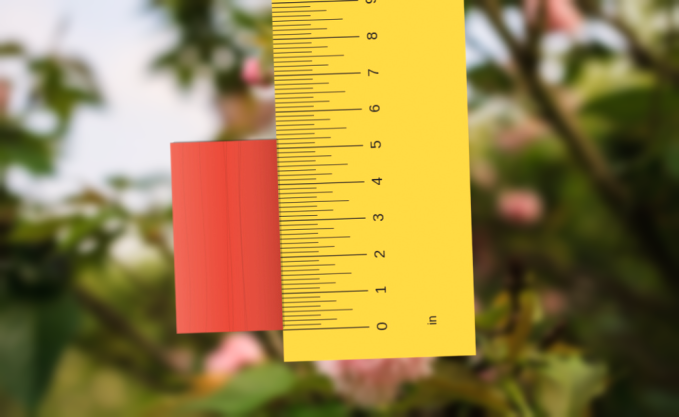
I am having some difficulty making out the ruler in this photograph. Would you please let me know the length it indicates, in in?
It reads 5.25 in
